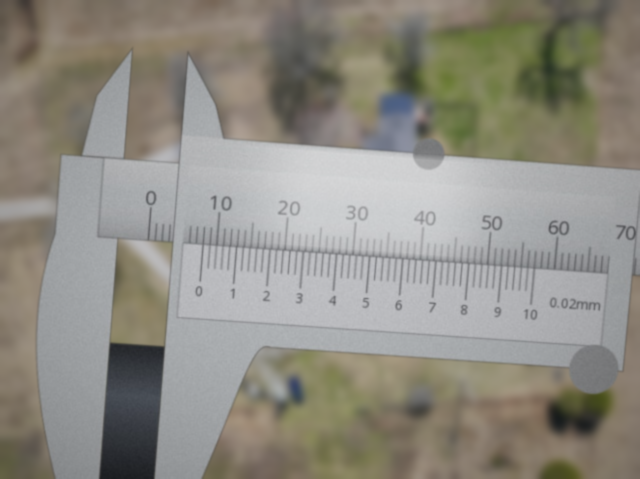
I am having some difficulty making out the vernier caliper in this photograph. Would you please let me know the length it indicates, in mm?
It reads 8.0 mm
